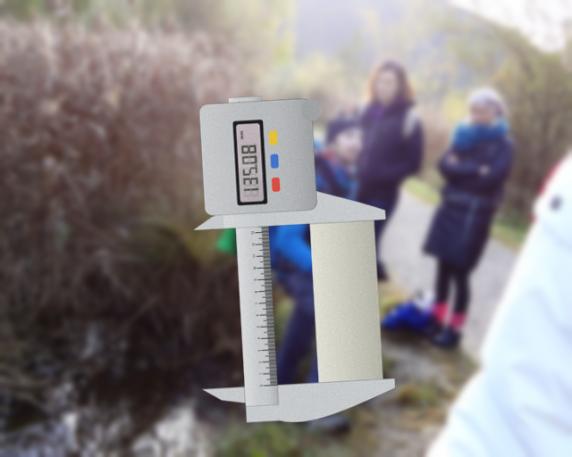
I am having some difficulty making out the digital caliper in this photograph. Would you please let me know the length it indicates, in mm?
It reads 135.08 mm
